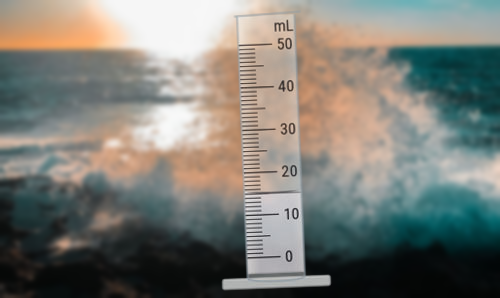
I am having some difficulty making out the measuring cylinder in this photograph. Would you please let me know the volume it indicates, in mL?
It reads 15 mL
